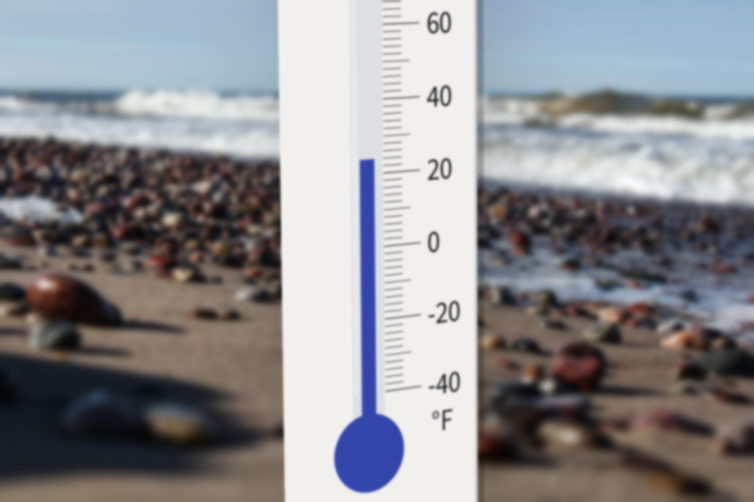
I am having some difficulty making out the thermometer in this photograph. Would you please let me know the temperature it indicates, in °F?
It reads 24 °F
